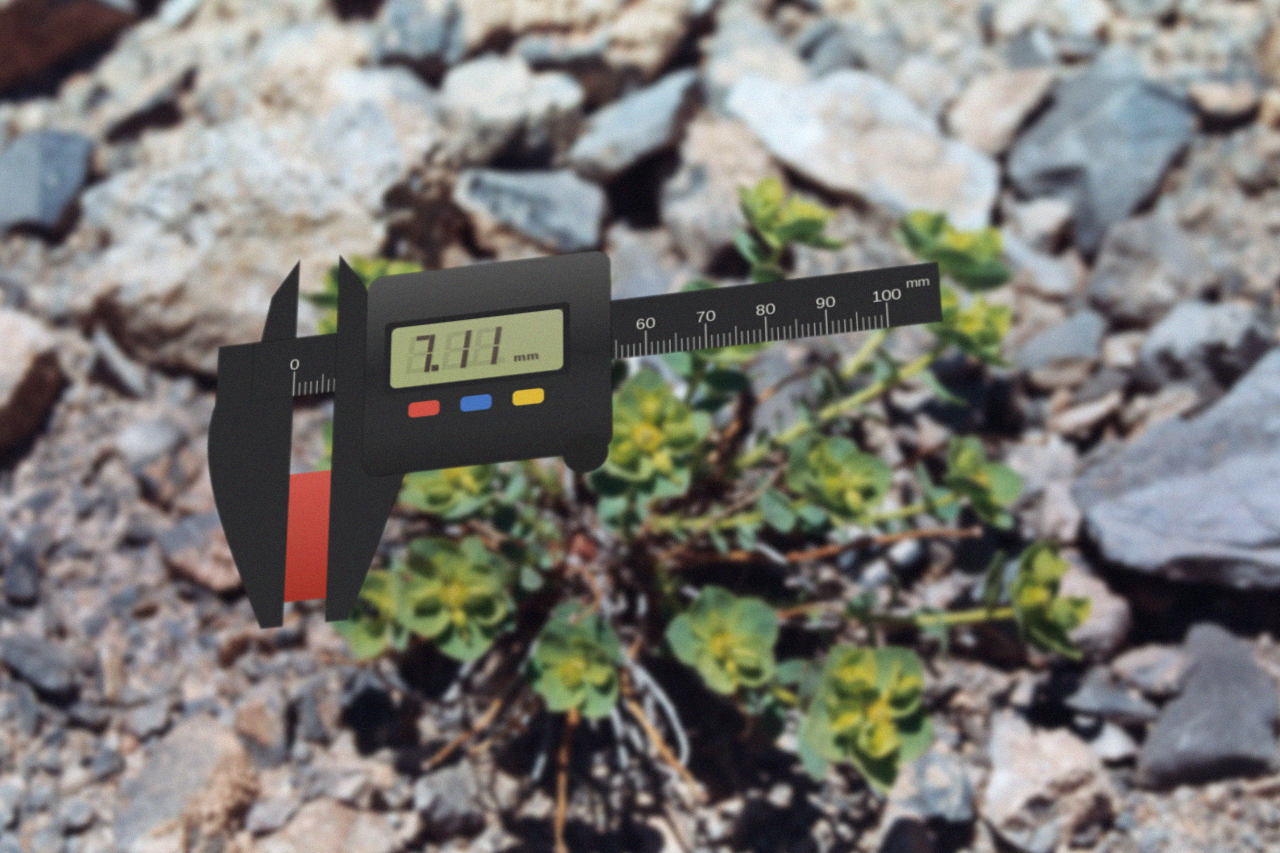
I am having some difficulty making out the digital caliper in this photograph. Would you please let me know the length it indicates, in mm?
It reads 7.11 mm
